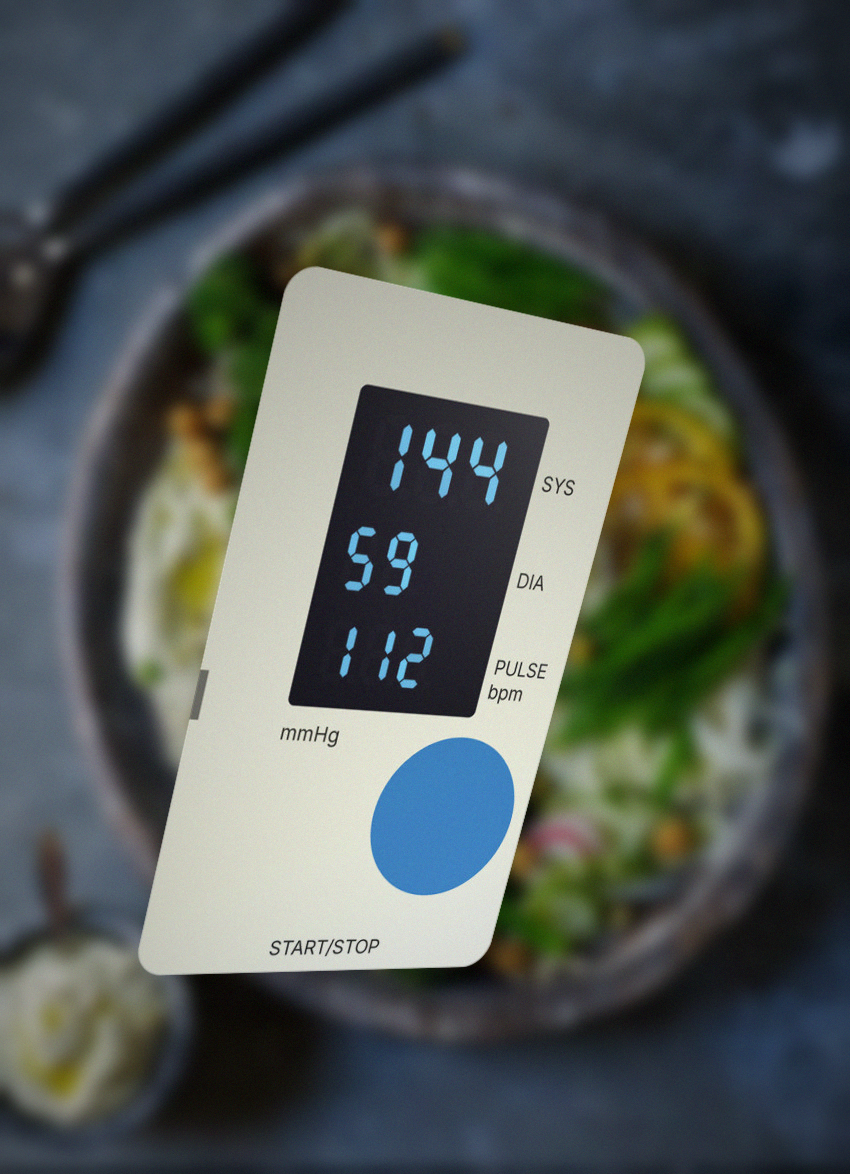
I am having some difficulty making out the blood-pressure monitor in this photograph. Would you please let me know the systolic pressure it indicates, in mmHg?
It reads 144 mmHg
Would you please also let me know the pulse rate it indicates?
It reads 112 bpm
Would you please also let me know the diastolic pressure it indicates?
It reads 59 mmHg
